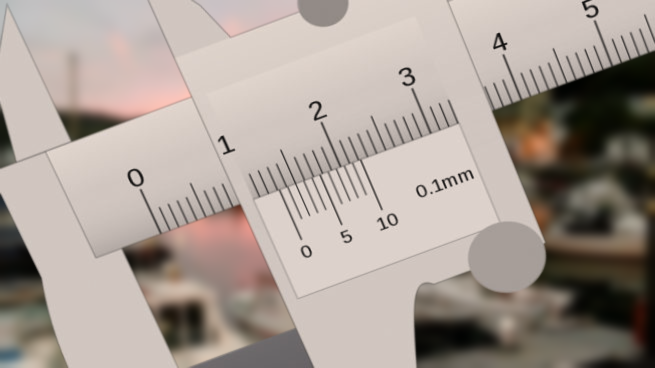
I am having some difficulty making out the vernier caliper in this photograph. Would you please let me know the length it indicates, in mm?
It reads 13.2 mm
